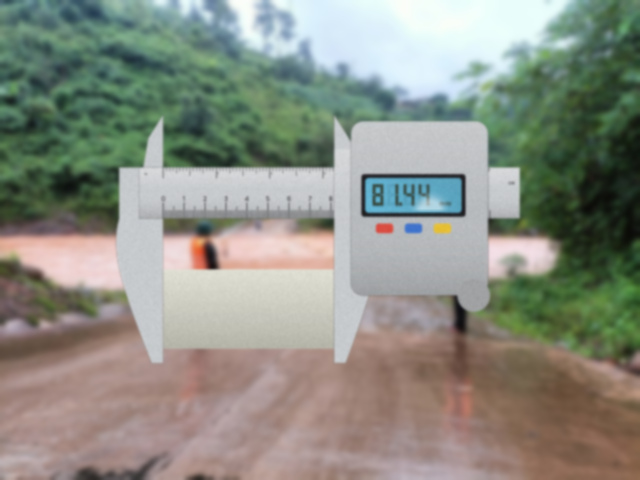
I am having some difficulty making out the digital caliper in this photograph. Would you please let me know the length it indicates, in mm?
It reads 81.44 mm
